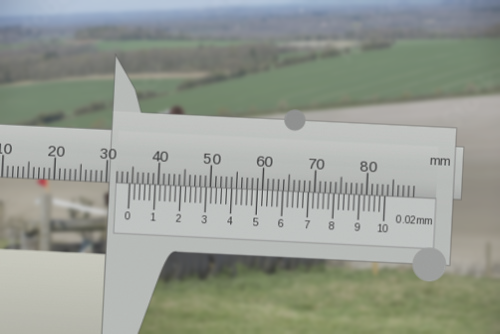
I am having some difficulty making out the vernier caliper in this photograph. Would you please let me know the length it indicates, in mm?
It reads 34.5 mm
